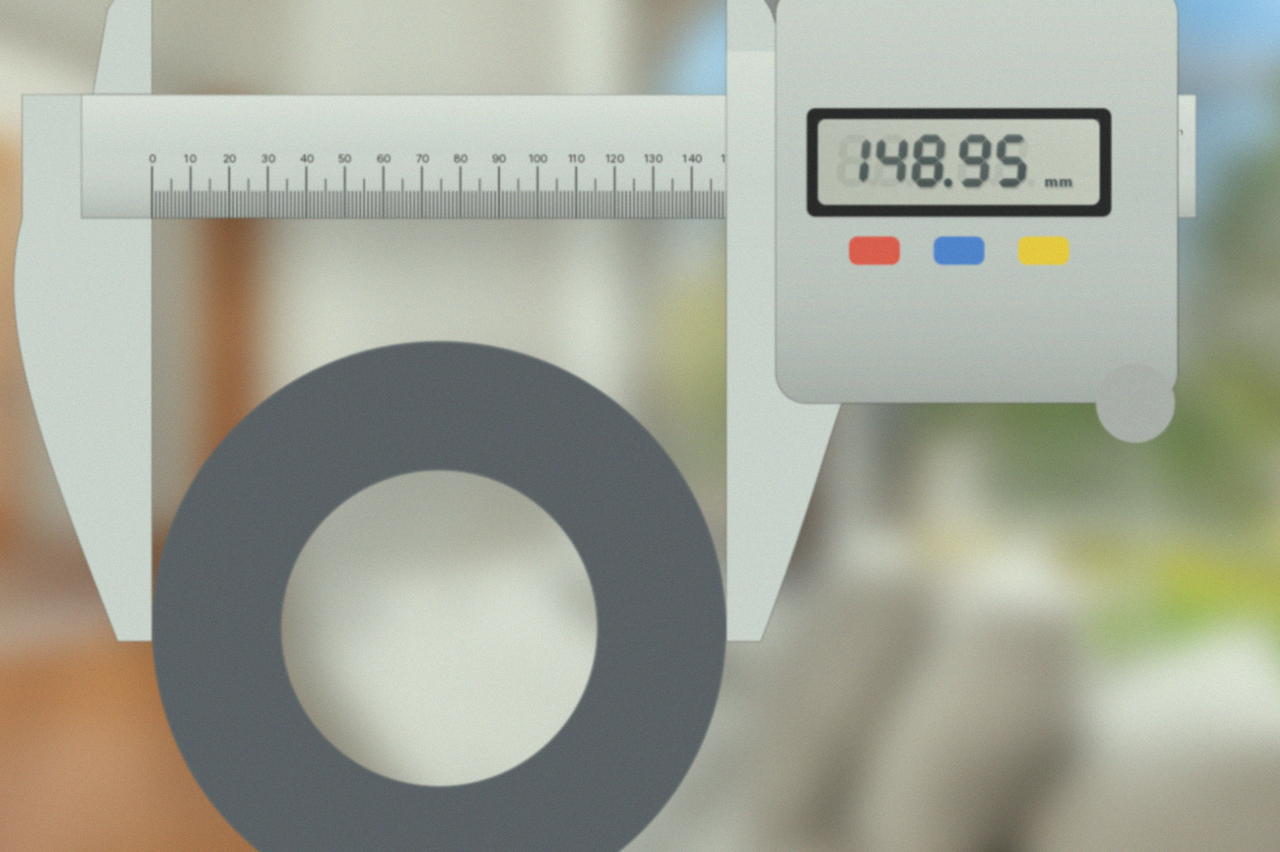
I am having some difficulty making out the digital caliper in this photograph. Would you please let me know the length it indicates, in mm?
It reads 148.95 mm
